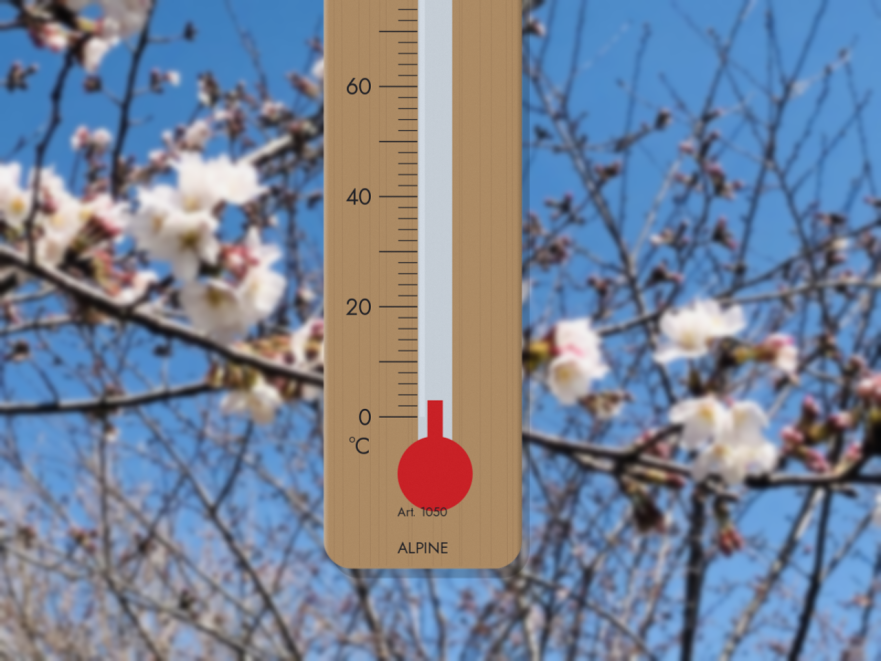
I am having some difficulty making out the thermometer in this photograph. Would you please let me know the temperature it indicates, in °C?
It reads 3 °C
